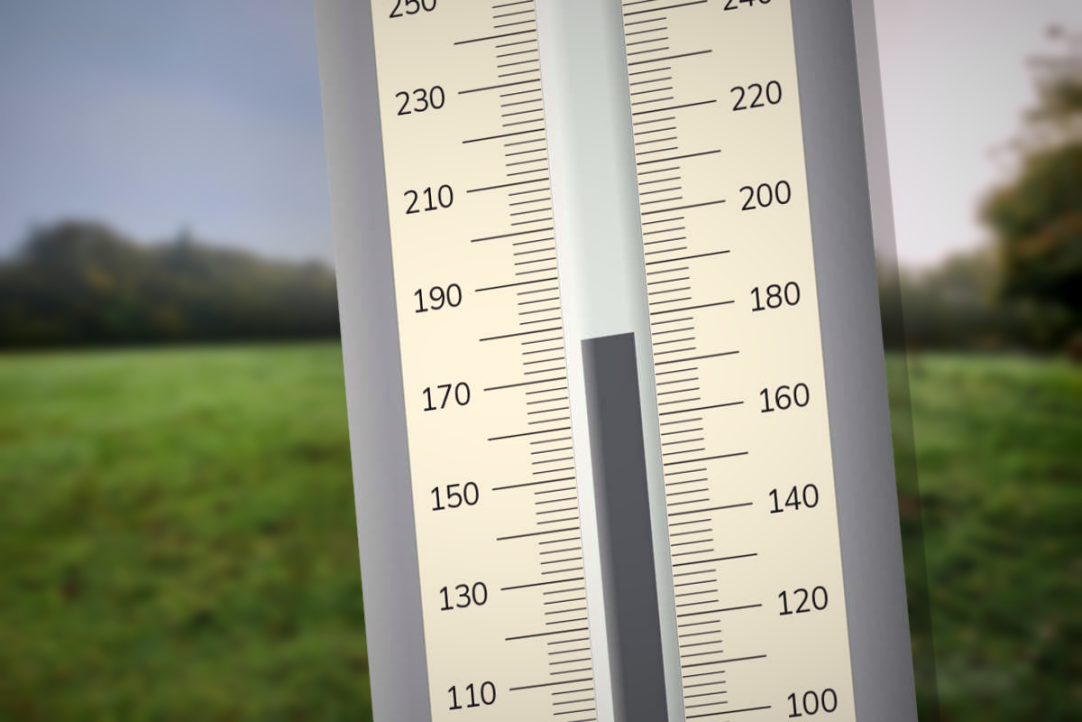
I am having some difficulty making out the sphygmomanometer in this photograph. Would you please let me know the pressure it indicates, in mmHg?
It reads 177 mmHg
